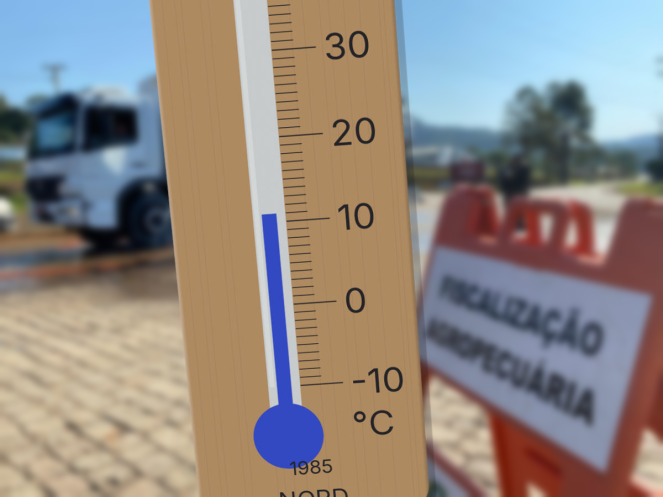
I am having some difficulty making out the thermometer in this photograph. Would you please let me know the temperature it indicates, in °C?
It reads 11 °C
